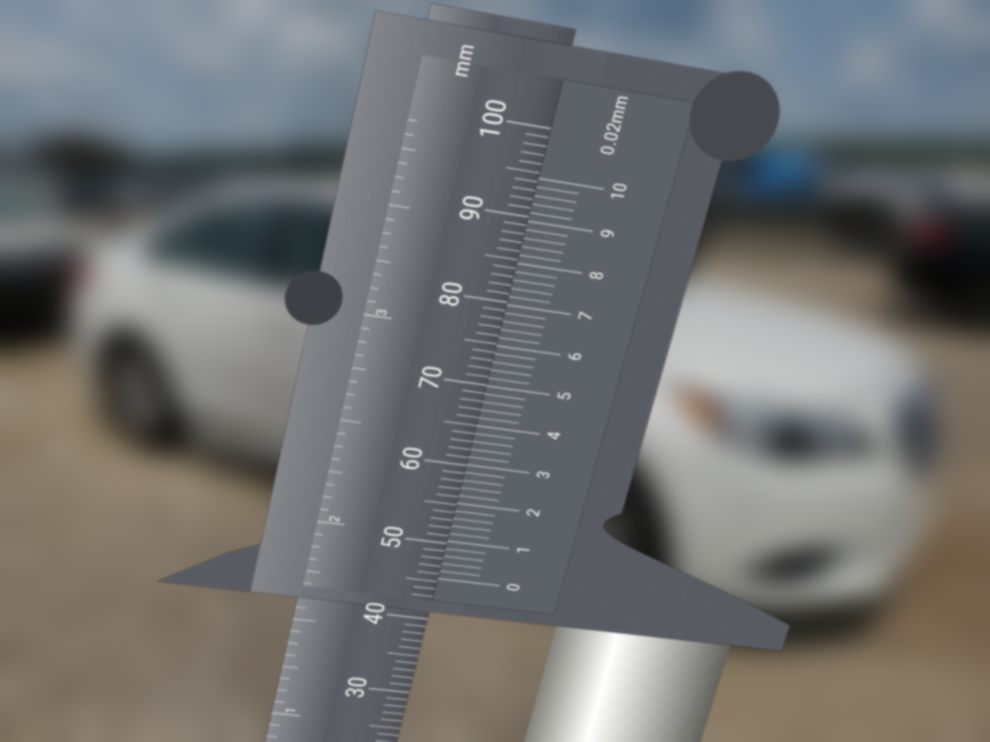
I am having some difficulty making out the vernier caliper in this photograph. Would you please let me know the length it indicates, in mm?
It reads 45.4 mm
